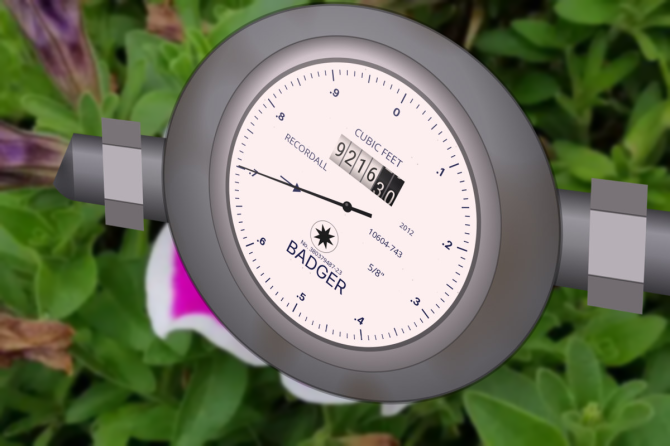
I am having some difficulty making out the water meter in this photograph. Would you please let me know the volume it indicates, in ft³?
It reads 921629.70 ft³
